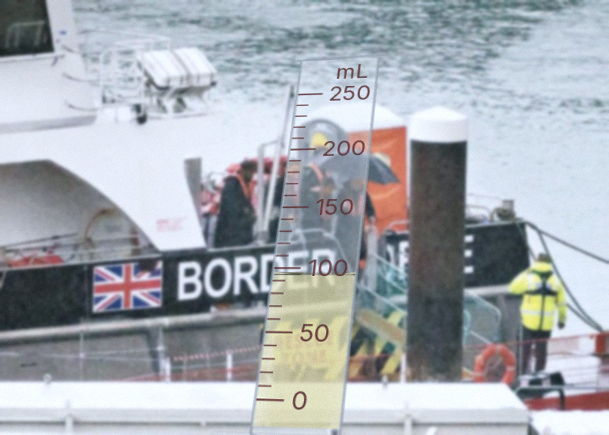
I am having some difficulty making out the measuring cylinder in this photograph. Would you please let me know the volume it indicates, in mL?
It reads 95 mL
